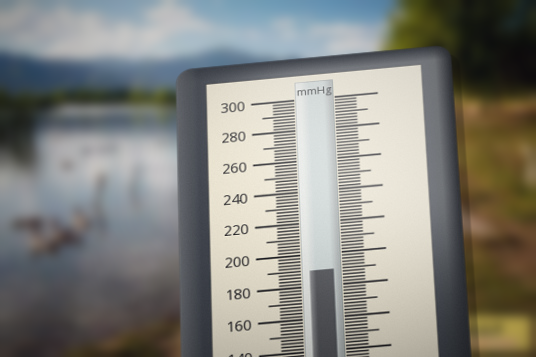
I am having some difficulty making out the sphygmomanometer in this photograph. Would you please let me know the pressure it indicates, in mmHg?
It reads 190 mmHg
